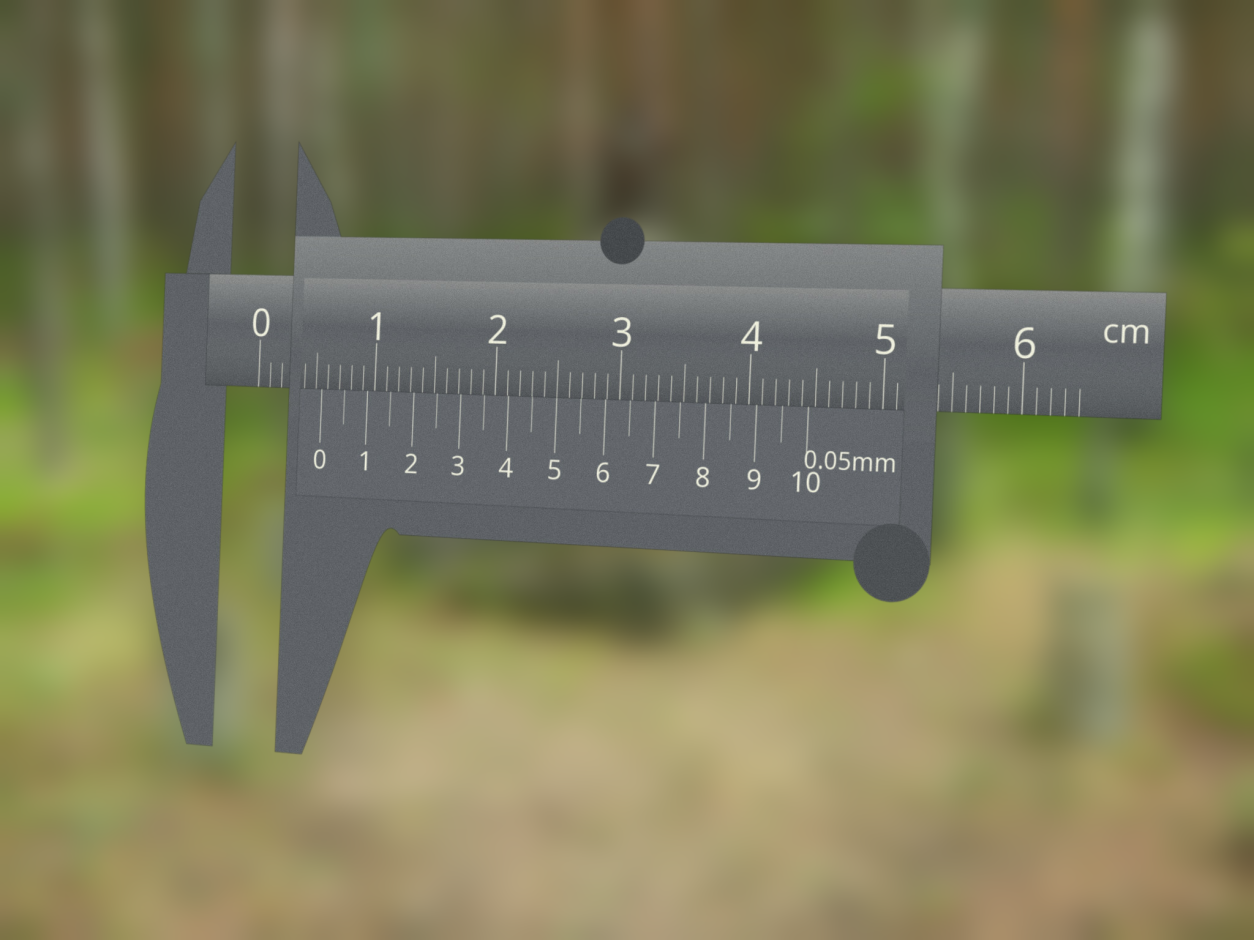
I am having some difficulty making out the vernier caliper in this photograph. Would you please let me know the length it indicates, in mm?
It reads 5.5 mm
